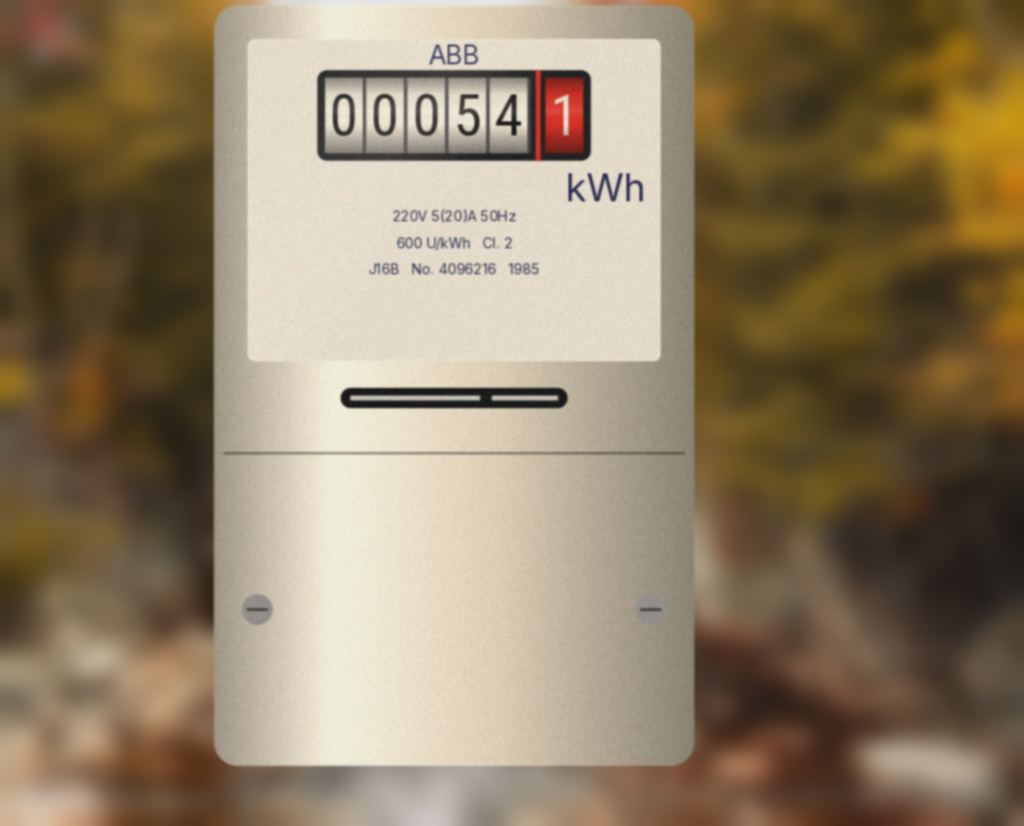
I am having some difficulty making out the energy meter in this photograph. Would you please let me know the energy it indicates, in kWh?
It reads 54.1 kWh
